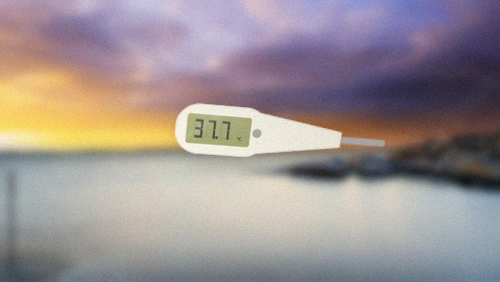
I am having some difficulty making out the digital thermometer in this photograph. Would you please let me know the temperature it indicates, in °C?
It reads 37.7 °C
